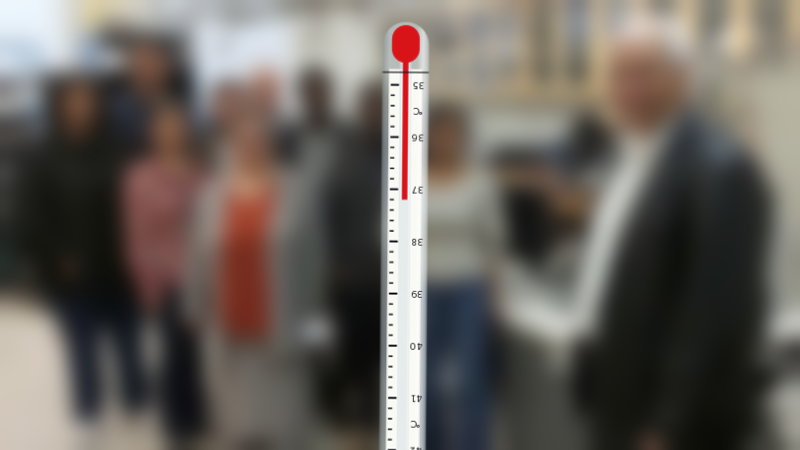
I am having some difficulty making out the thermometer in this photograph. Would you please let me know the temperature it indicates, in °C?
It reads 37.2 °C
